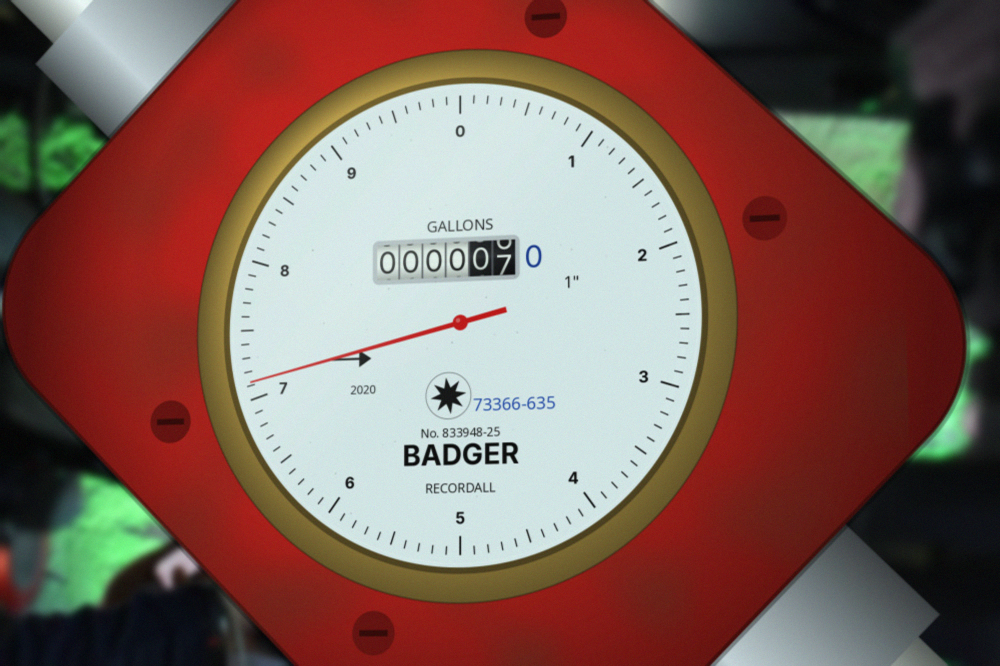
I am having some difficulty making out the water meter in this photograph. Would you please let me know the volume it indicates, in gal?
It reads 67.1 gal
